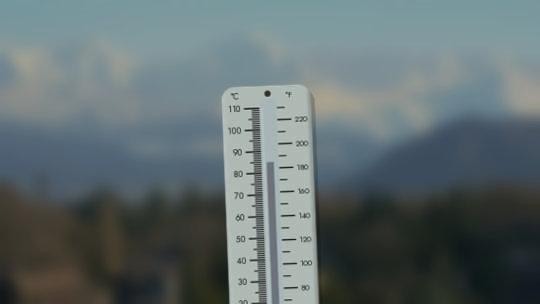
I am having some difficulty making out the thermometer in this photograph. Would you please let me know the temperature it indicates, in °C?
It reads 85 °C
